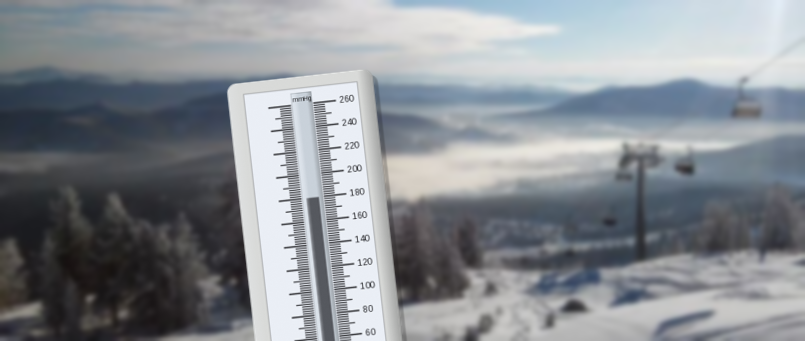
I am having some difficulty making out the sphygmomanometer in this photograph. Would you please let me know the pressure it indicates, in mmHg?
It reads 180 mmHg
